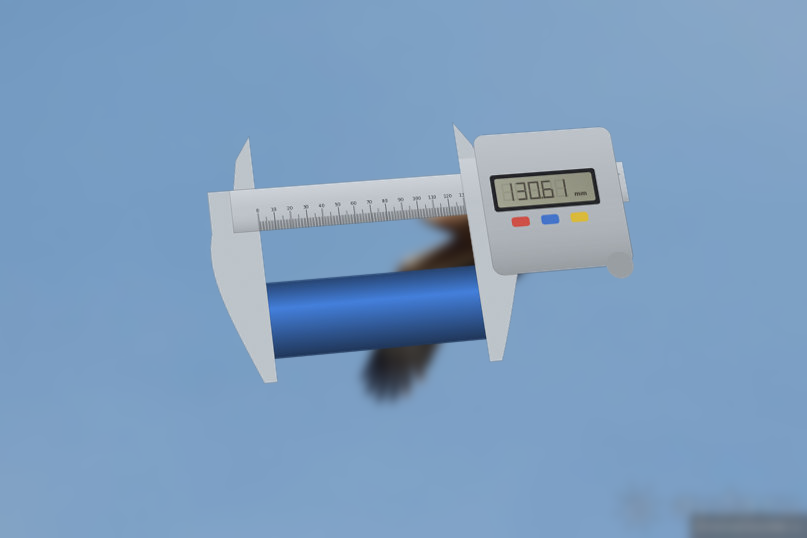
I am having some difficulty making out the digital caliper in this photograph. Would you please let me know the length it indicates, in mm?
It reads 130.61 mm
